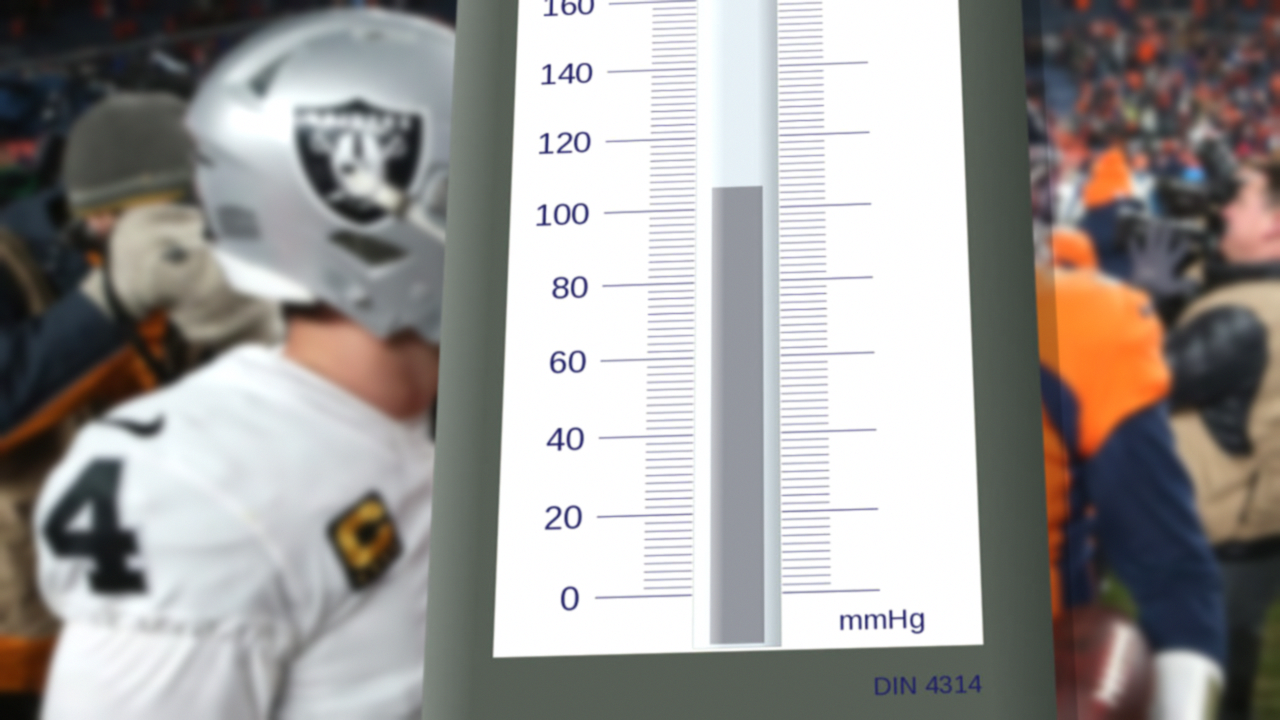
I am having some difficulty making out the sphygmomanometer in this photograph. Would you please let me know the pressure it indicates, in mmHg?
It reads 106 mmHg
